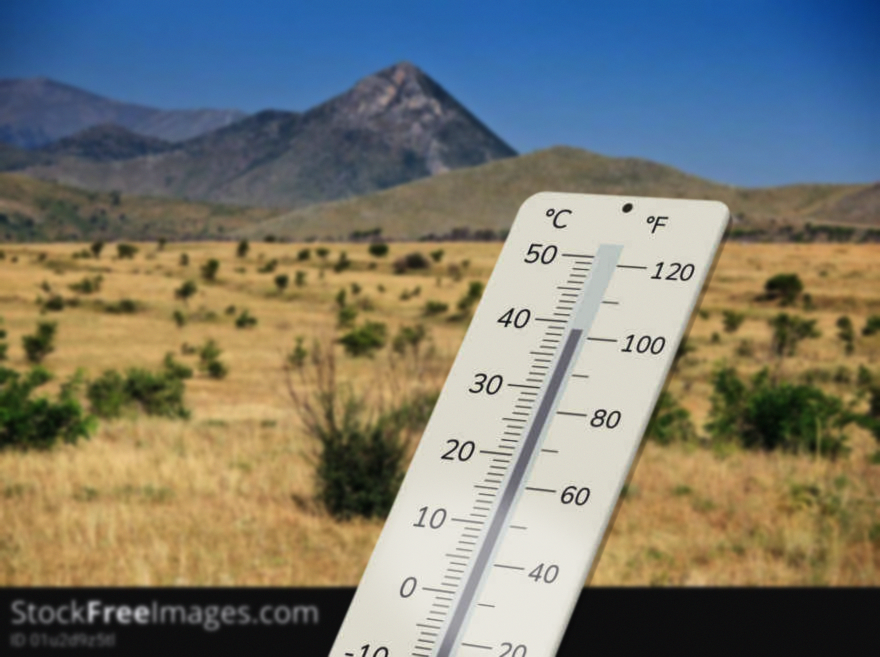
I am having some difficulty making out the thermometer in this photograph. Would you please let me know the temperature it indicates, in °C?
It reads 39 °C
